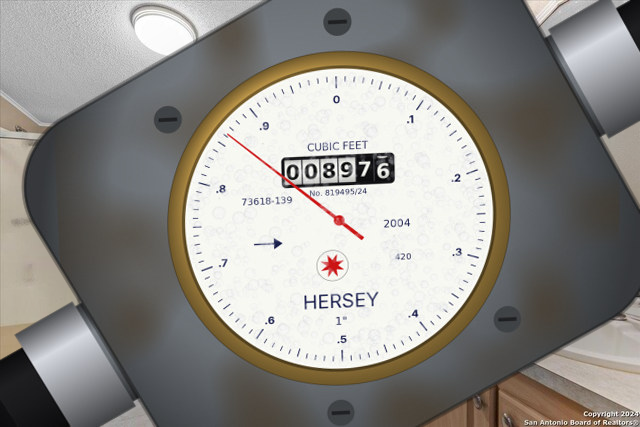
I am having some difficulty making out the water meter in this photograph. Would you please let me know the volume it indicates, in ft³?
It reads 8975.86 ft³
